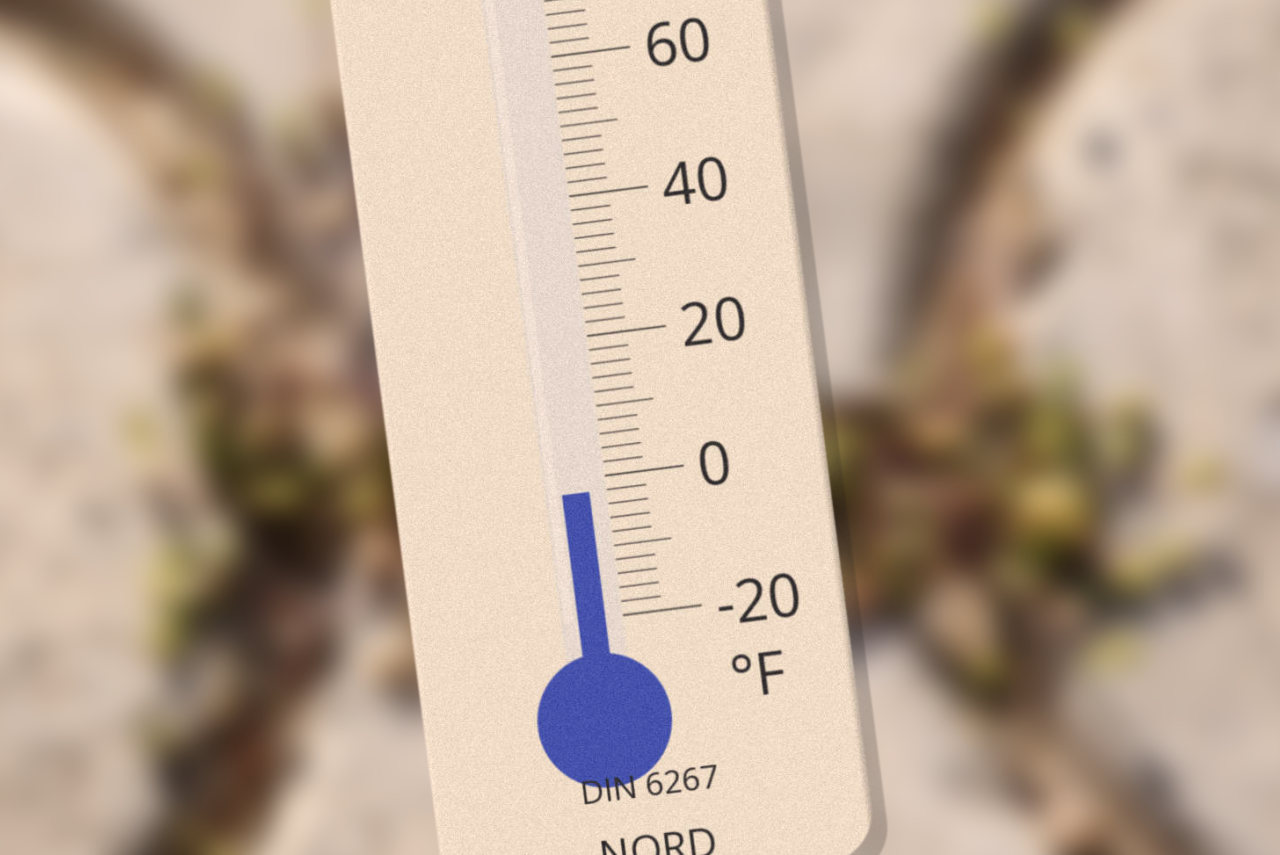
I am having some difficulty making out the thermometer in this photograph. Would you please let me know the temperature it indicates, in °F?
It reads -2 °F
